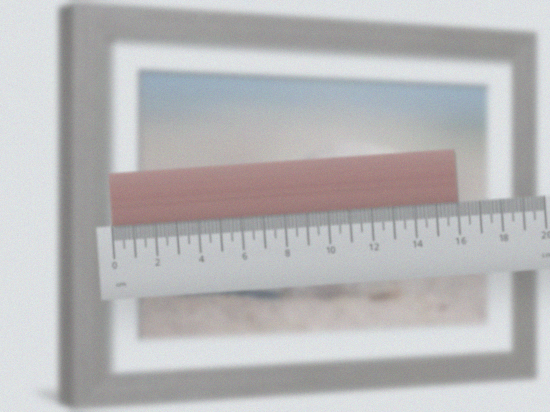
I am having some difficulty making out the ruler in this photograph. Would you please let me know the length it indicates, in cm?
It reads 16 cm
